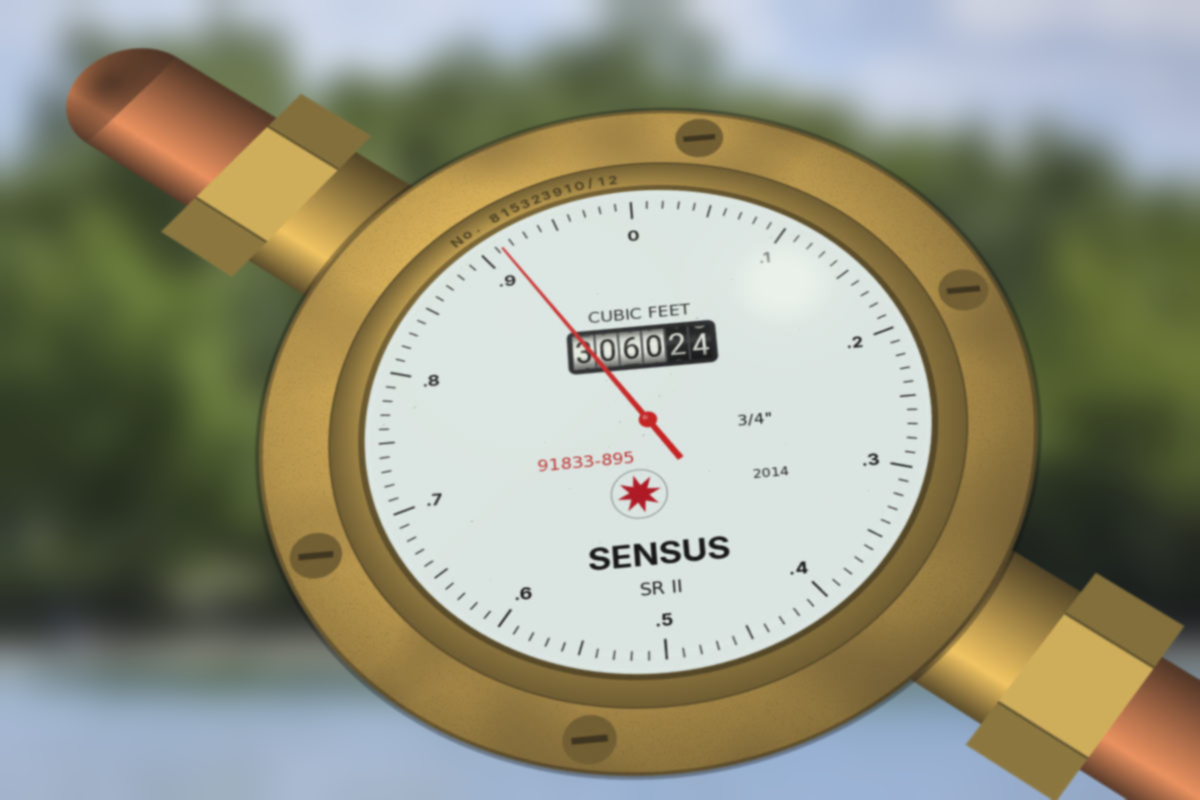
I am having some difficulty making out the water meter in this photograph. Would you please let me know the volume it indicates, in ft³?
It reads 306023.91 ft³
